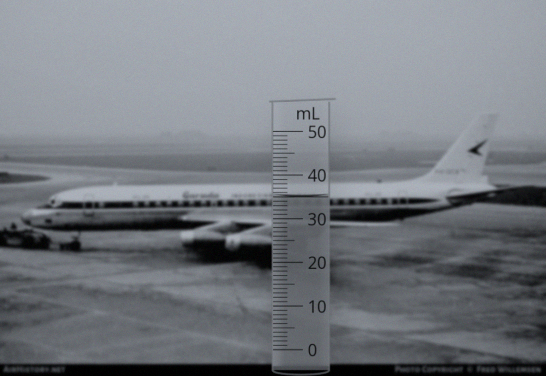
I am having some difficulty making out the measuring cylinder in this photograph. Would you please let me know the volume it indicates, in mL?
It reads 35 mL
